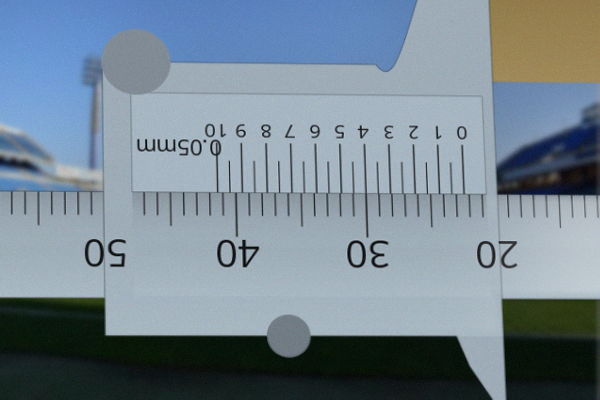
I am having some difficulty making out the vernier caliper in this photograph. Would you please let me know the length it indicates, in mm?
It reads 22.4 mm
